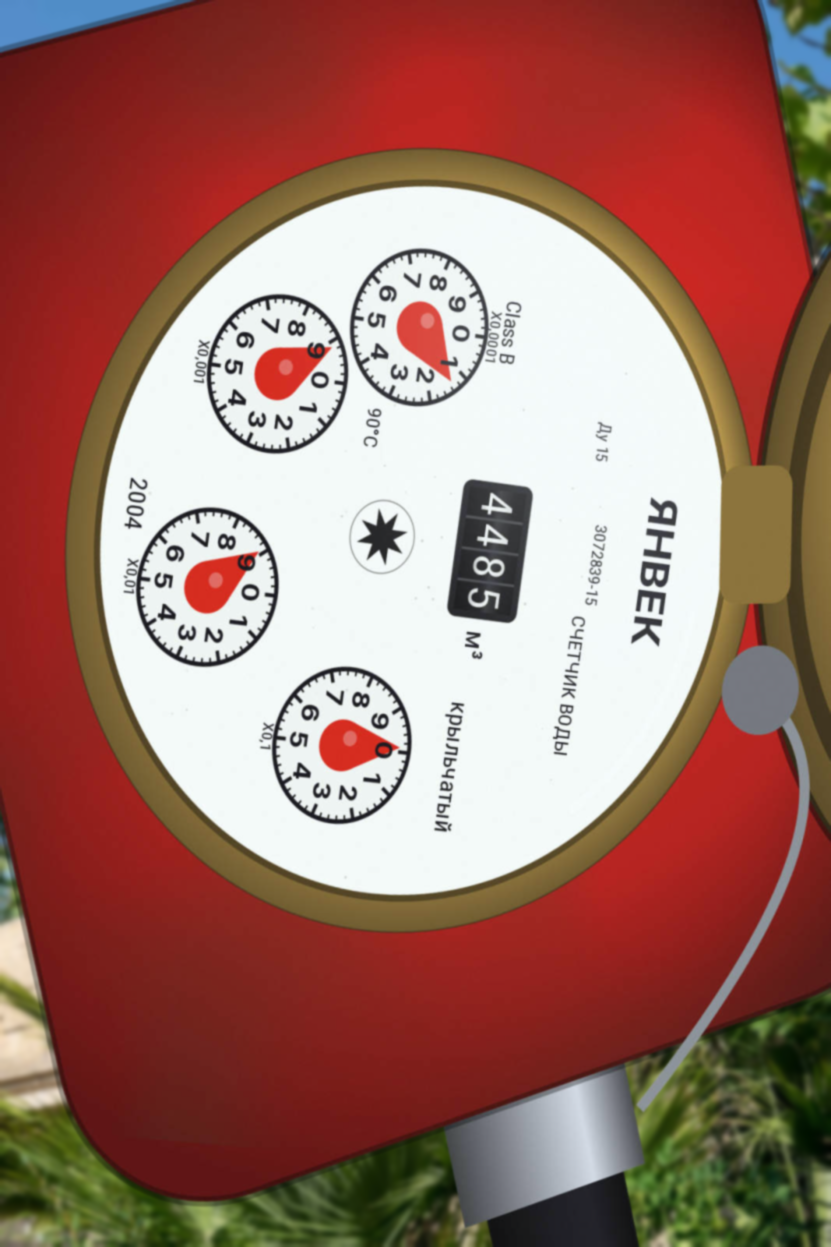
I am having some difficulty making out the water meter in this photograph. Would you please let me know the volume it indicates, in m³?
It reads 4484.9891 m³
